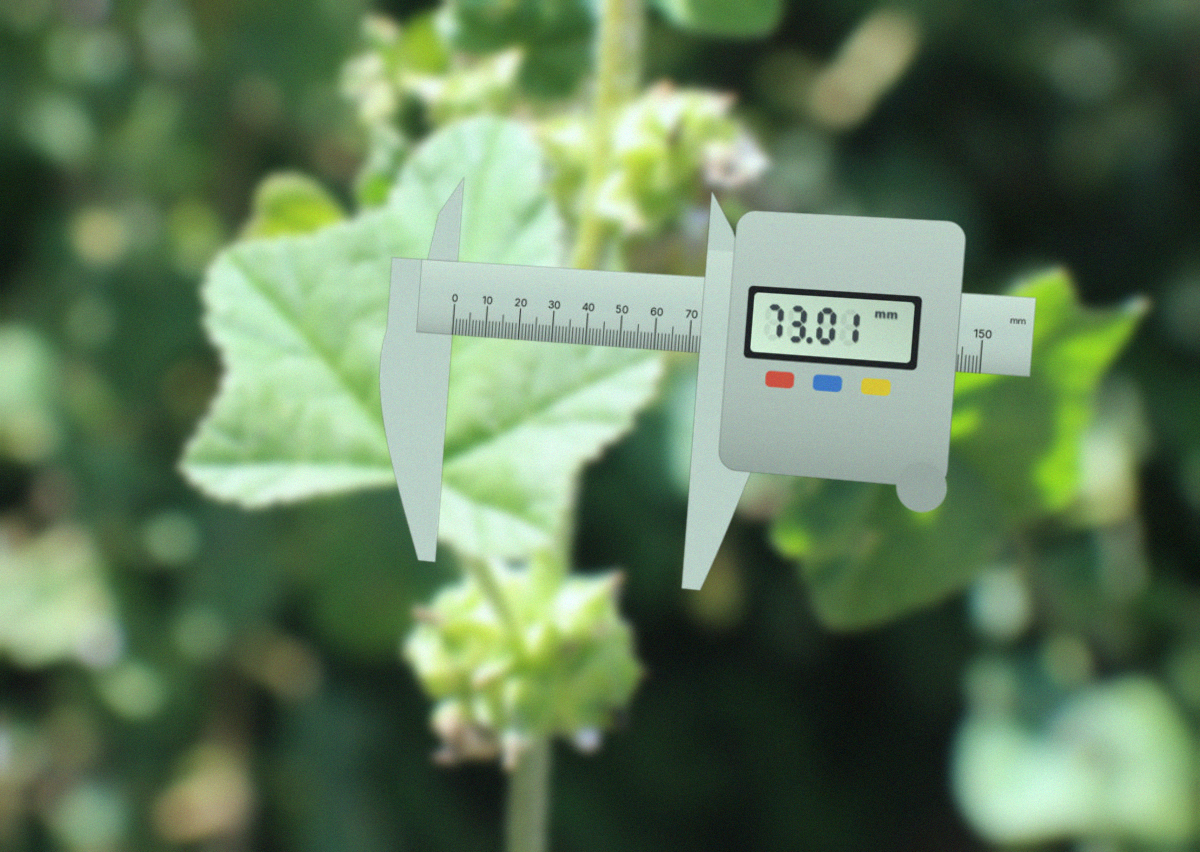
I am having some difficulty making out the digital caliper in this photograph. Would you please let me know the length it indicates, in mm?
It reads 73.01 mm
